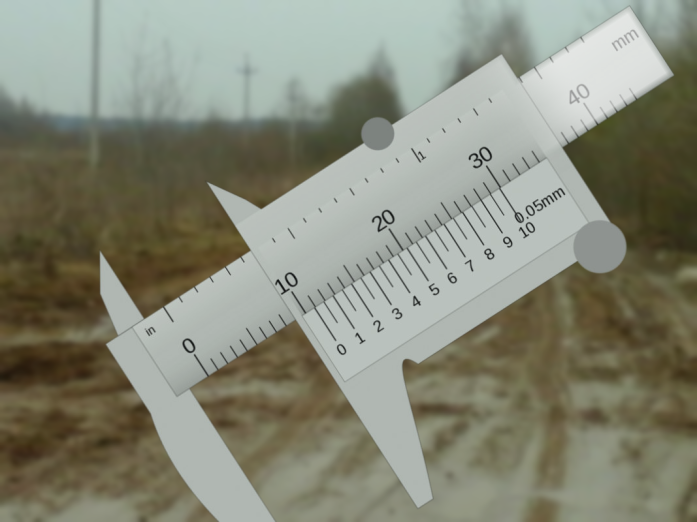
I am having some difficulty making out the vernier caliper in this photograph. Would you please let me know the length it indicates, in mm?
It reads 10.9 mm
